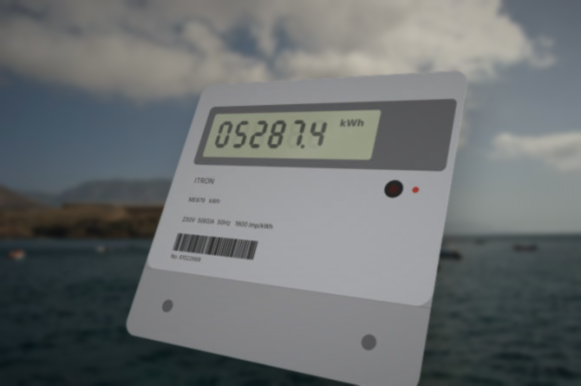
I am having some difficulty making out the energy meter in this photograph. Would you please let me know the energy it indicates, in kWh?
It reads 5287.4 kWh
